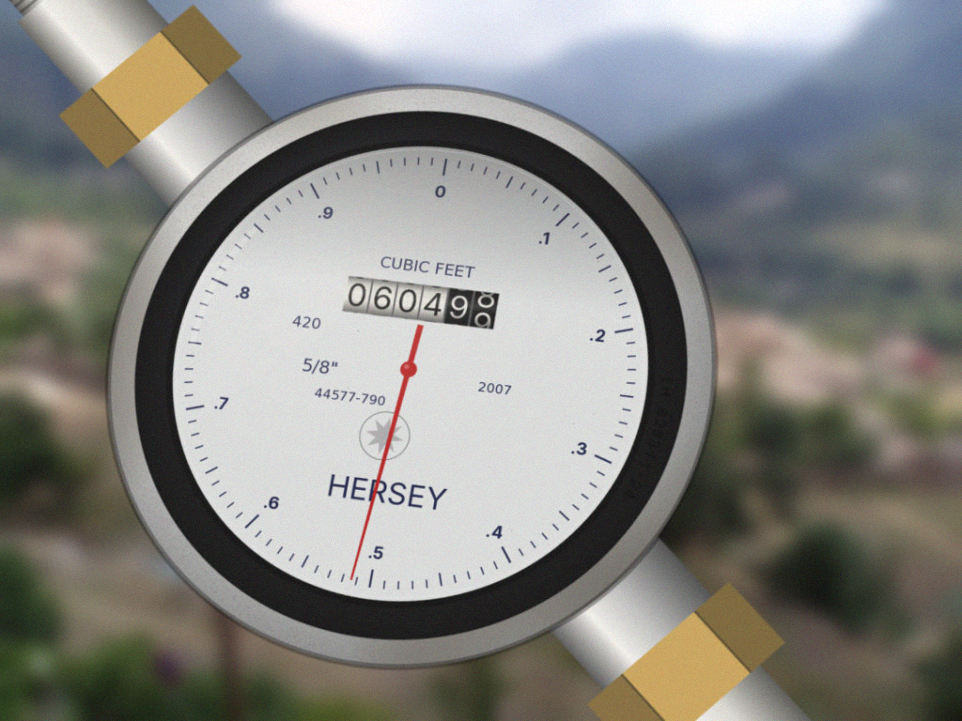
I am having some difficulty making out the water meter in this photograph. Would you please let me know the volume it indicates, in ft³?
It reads 60498.51 ft³
